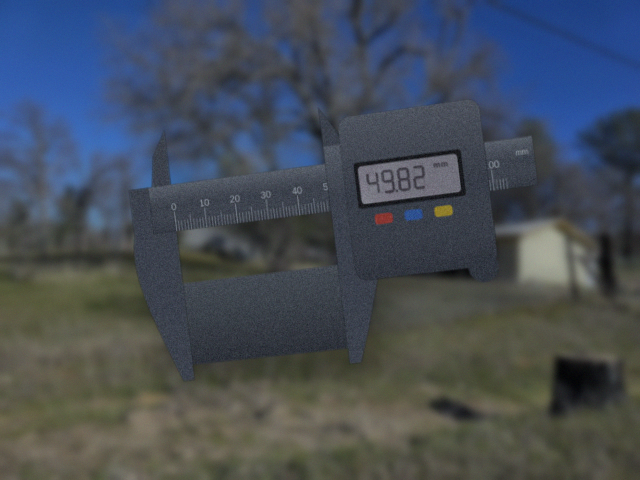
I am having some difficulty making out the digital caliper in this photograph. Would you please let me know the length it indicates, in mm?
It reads 49.82 mm
